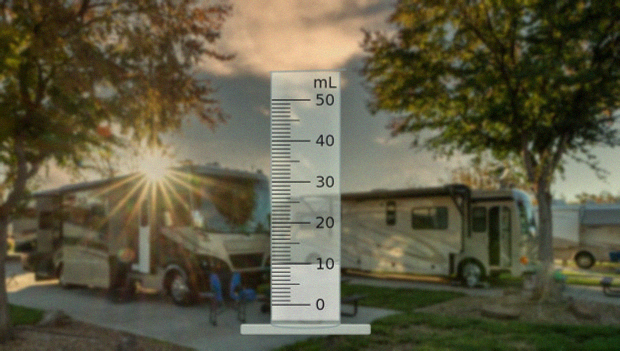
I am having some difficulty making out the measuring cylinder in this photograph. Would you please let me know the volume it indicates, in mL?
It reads 10 mL
